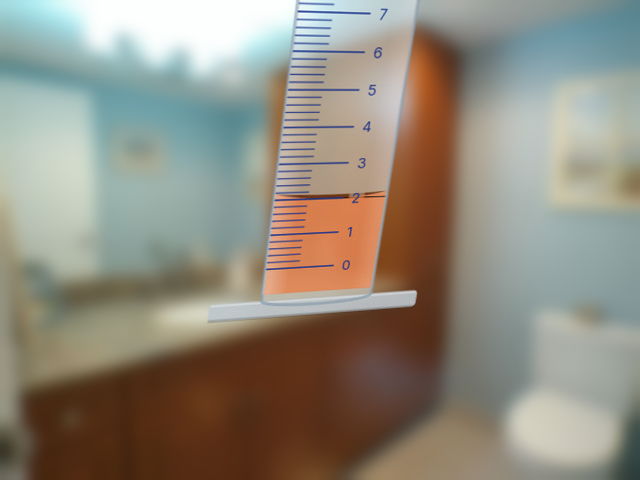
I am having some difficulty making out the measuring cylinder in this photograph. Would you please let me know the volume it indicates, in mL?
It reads 2 mL
